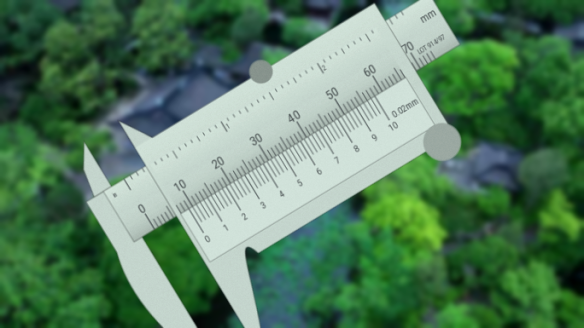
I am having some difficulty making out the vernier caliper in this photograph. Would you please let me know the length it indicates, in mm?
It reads 9.0 mm
